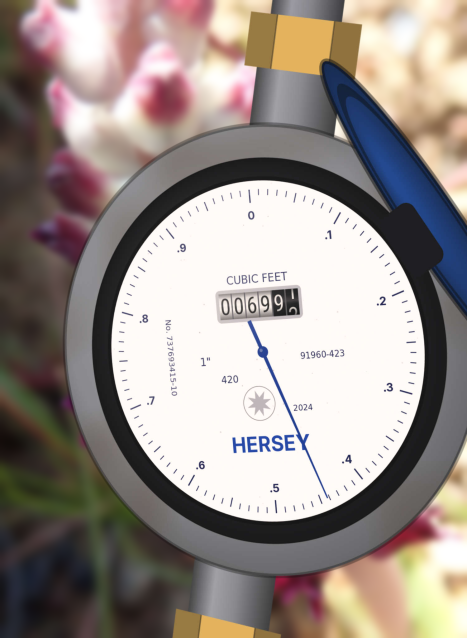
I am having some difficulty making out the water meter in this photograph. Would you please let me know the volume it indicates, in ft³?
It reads 6991.44 ft³
